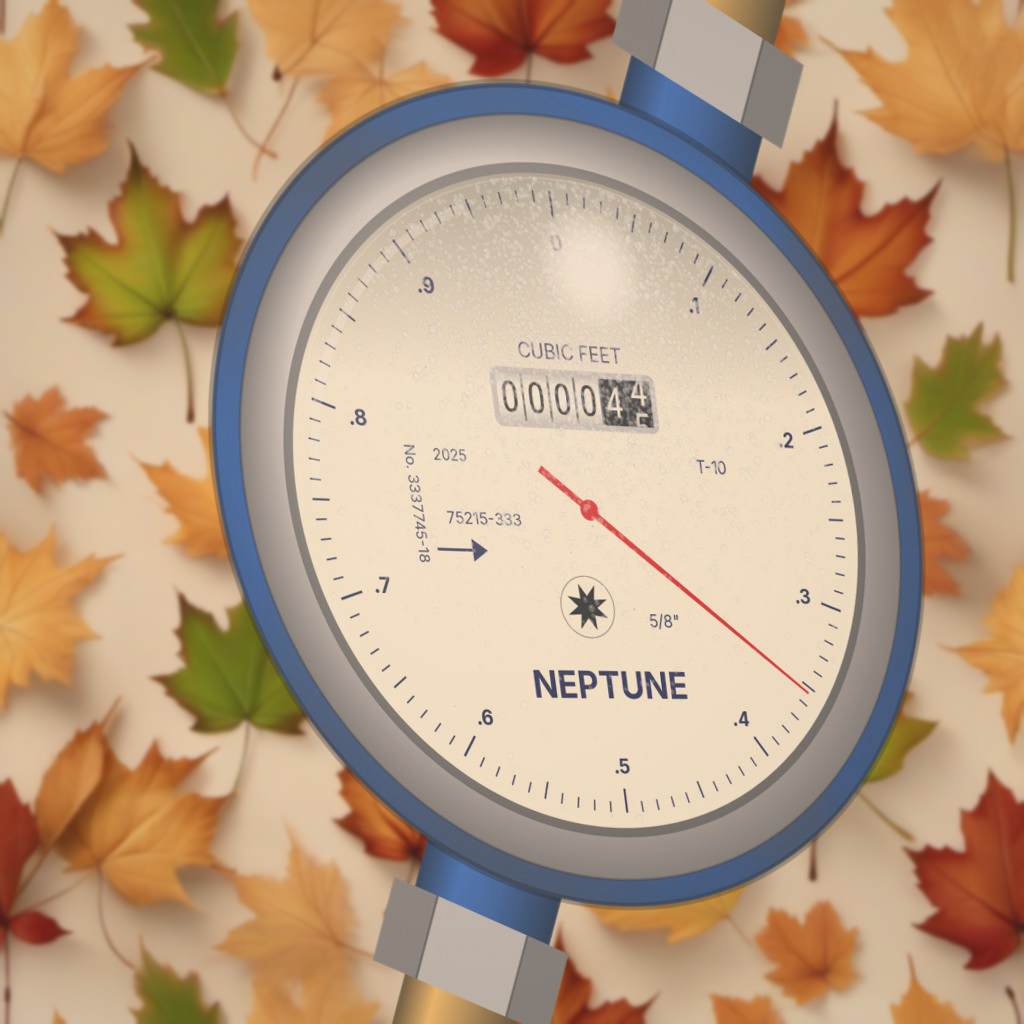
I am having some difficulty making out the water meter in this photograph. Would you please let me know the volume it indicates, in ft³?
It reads 44.35 ft³
